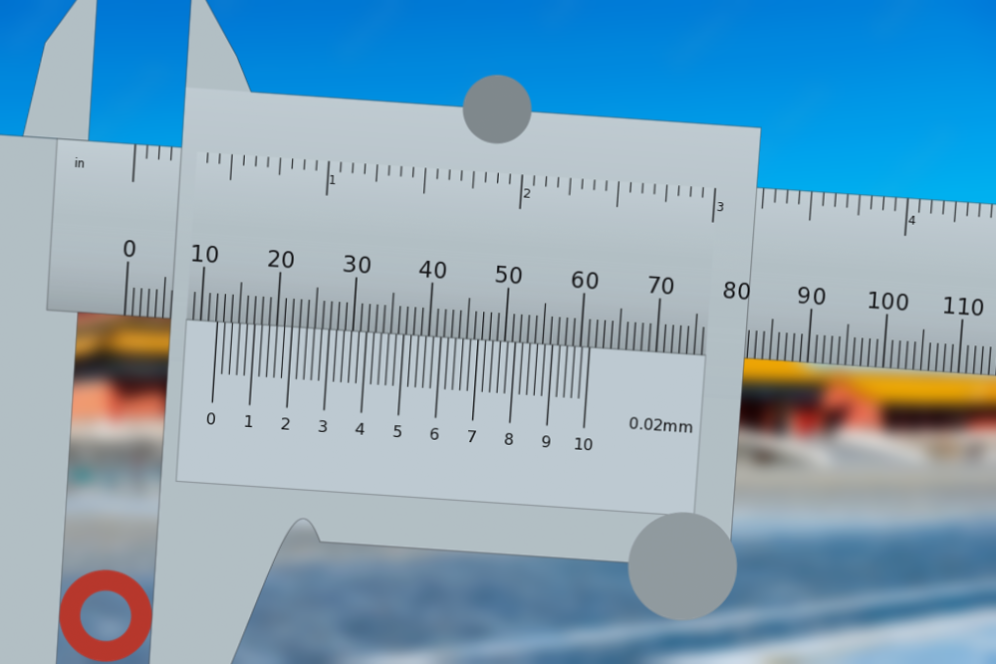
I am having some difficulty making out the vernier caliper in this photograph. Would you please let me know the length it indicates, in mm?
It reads 12.2 mm
